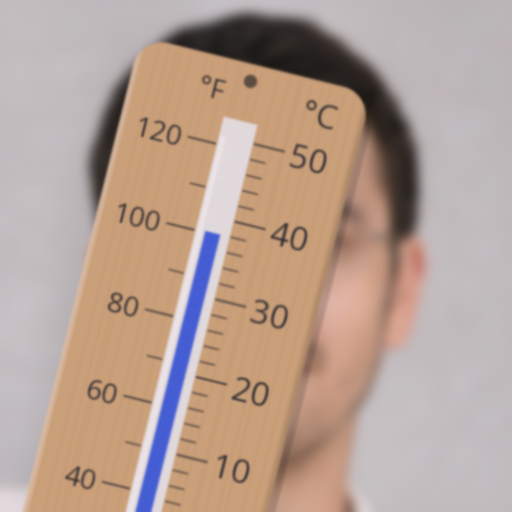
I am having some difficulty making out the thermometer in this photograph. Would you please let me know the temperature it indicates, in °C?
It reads 38 °C
